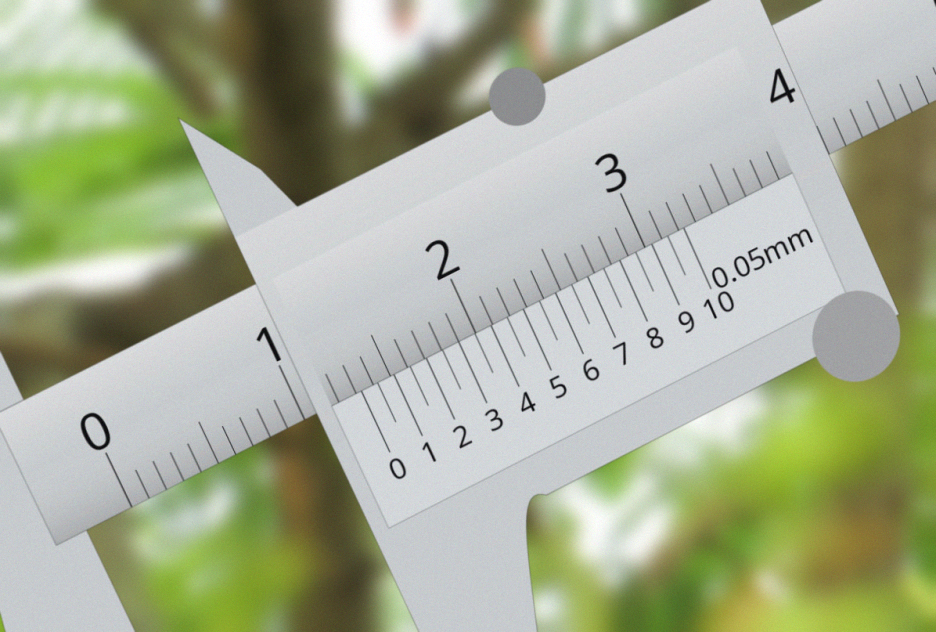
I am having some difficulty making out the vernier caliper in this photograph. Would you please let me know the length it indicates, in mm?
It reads 13.3 mm
